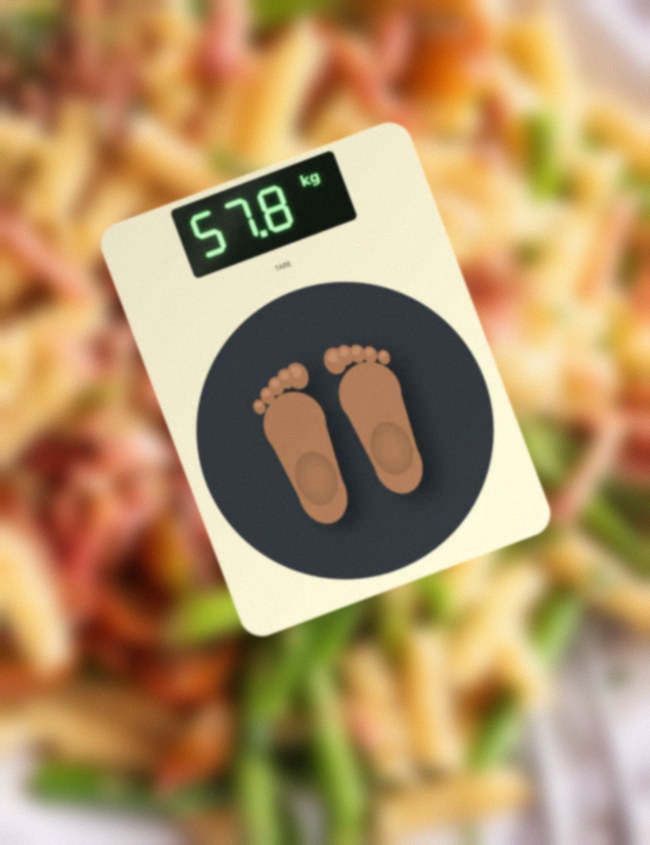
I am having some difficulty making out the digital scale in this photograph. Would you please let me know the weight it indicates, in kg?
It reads 57.8 kg
